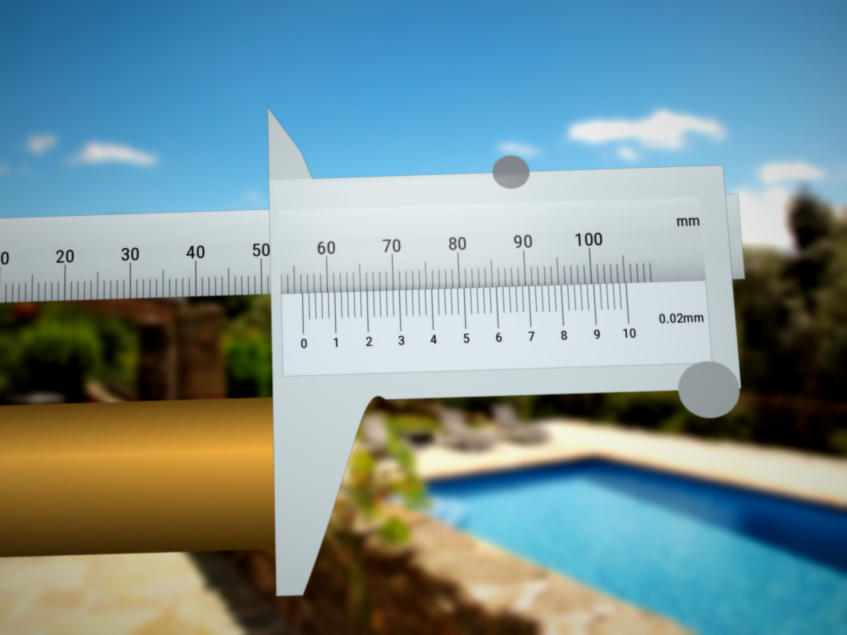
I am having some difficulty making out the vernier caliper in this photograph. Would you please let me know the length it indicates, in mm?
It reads 56.2 mm
